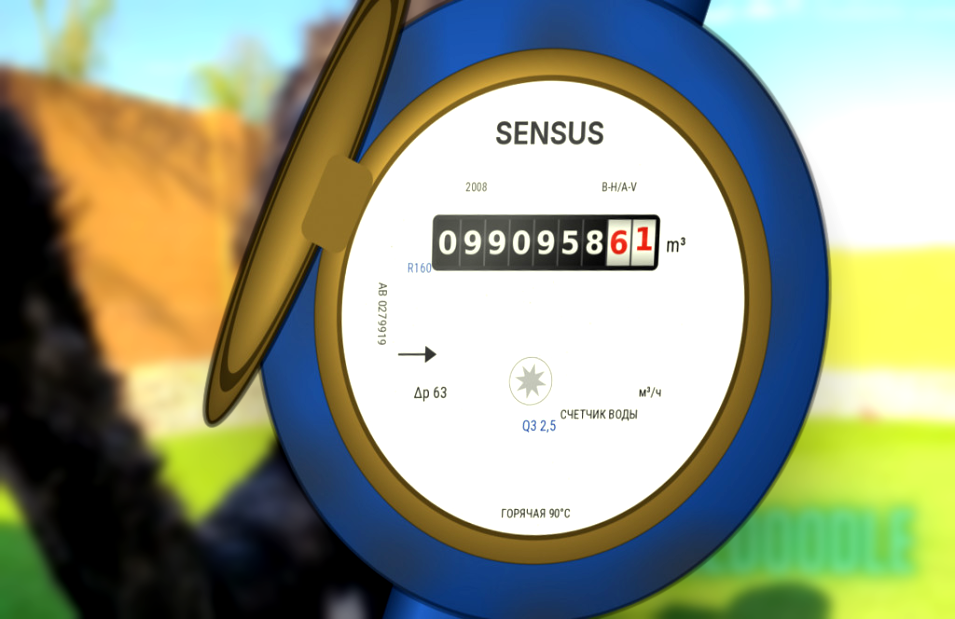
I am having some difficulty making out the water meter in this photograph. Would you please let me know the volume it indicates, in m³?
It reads 990958.61 m³
